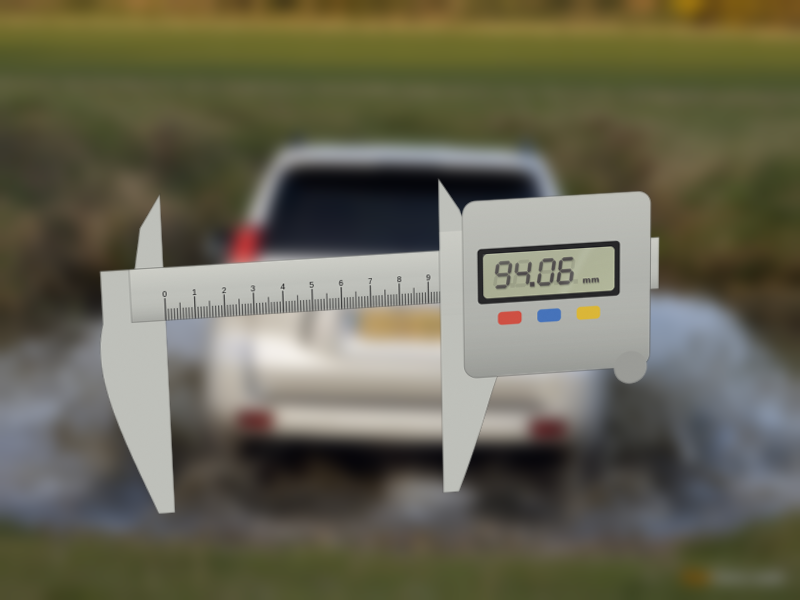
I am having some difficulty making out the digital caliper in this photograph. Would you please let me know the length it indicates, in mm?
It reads 94.06 mm
